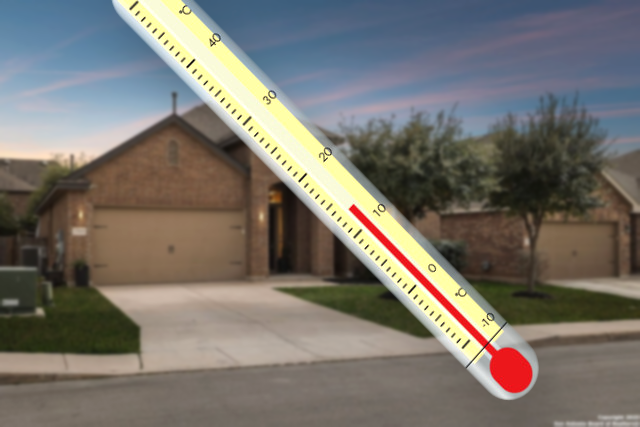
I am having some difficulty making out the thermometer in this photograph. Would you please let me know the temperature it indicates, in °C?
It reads 13 °C
